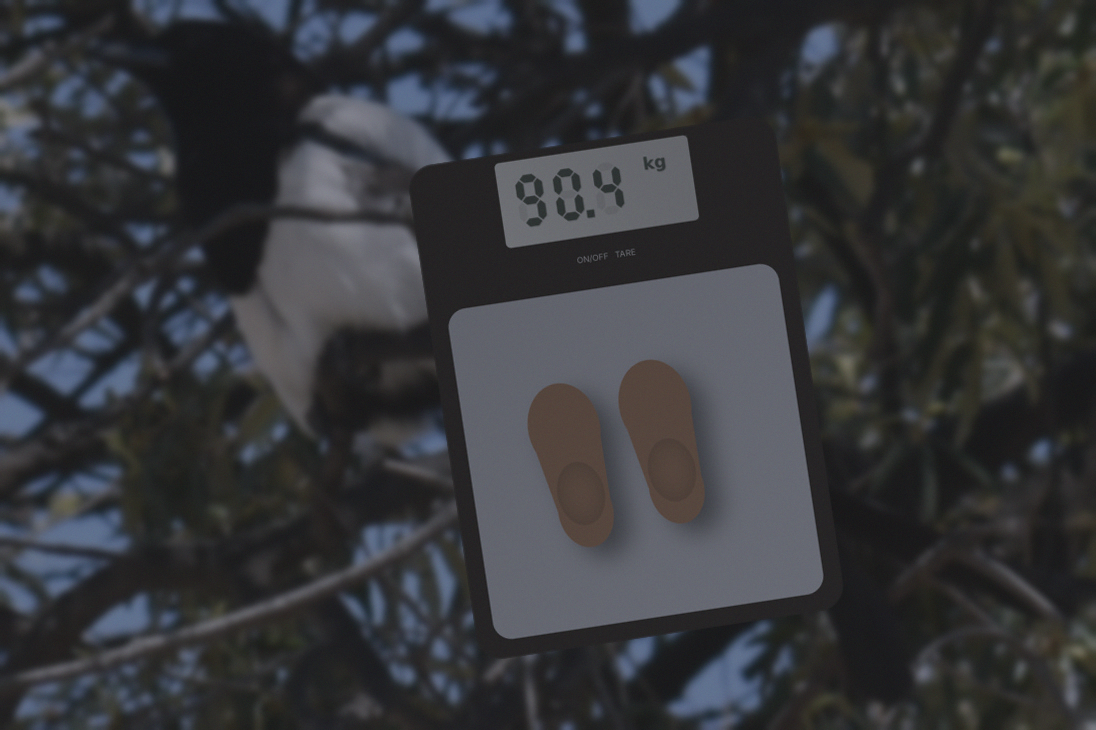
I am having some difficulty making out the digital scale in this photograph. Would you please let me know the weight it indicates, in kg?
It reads 90.4 kg
